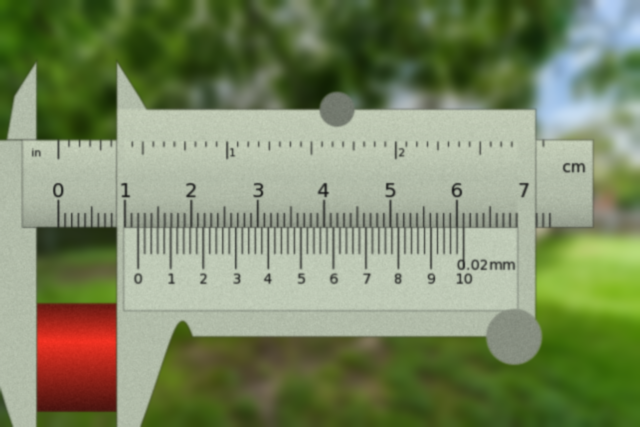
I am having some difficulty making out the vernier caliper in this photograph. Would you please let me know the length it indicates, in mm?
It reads 12.0 mm
